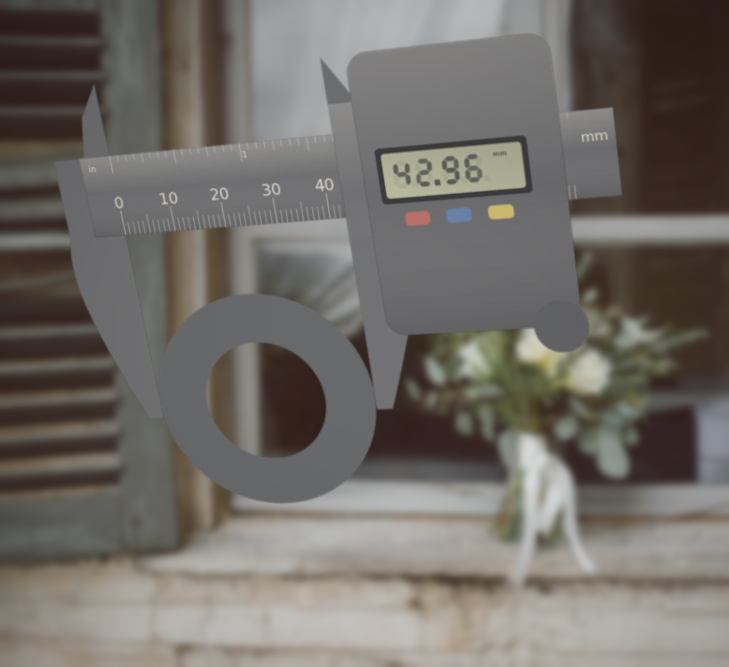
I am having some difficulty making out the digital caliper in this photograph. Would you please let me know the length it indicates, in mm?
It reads 42.96 mm
